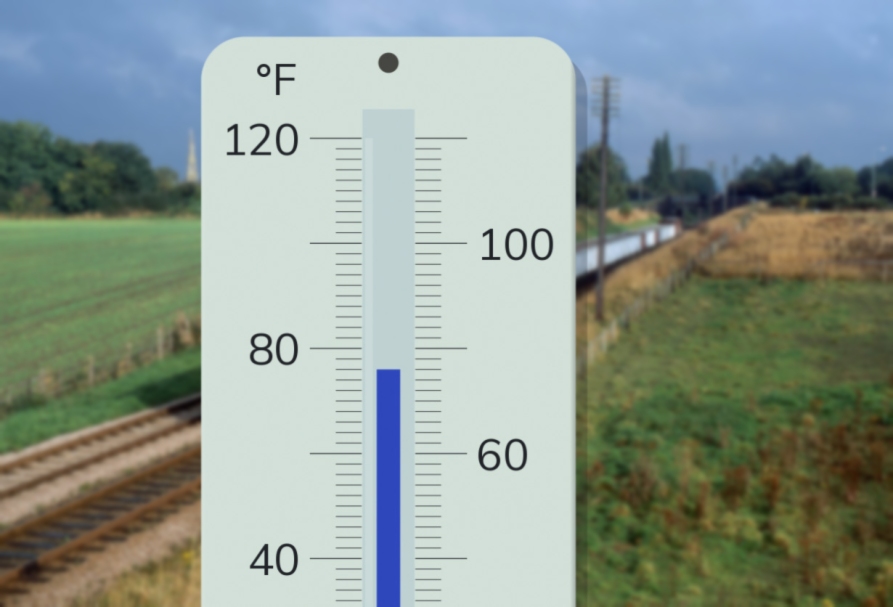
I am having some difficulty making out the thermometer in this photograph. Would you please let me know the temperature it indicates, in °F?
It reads 76 °F
